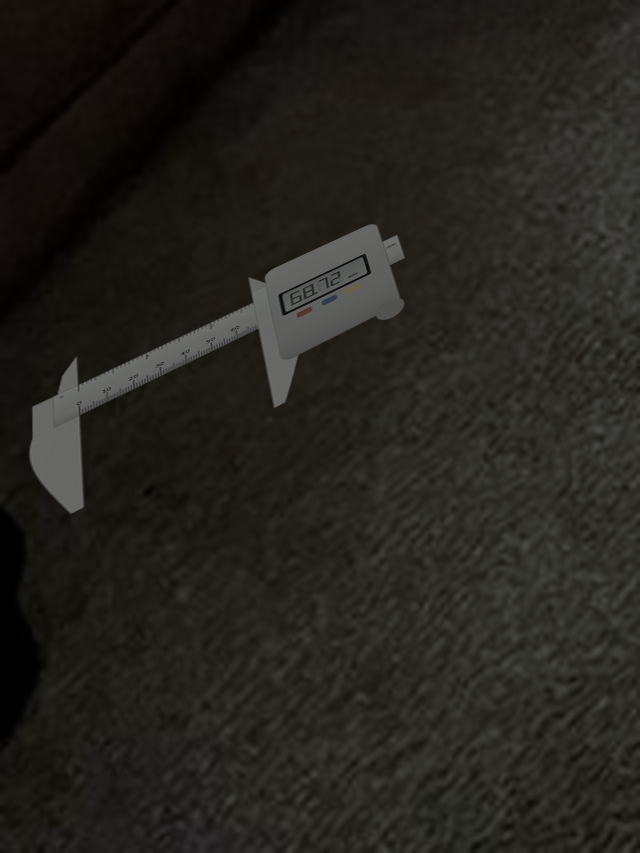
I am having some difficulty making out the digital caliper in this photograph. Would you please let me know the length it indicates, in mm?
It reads 68.72 mm
